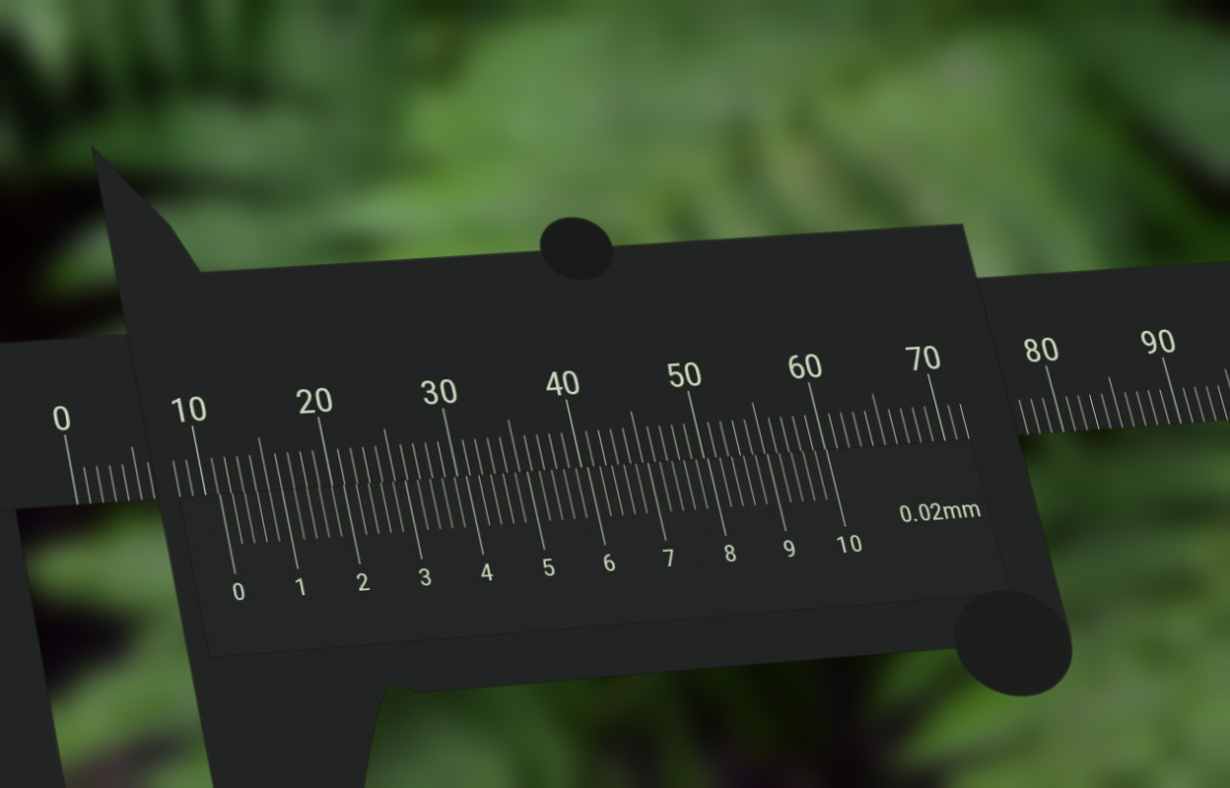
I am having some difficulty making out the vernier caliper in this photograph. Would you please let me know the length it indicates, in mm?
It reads 11.1 mm
